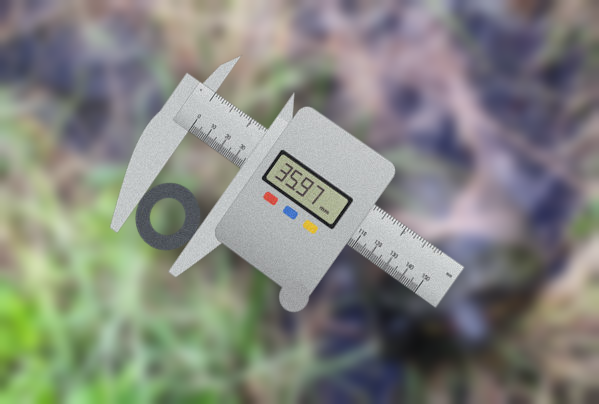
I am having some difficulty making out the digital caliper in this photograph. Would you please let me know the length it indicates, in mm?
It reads 35.97 mm
